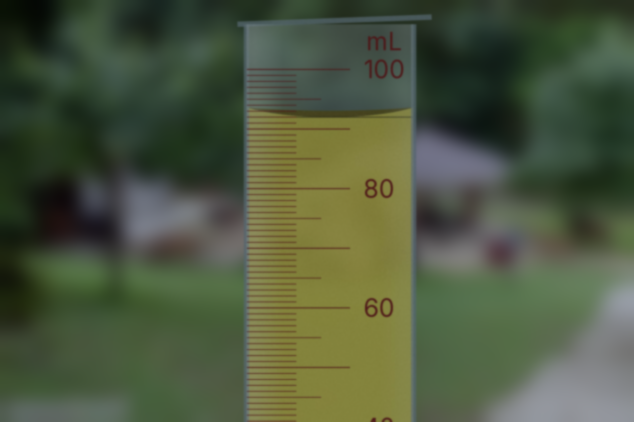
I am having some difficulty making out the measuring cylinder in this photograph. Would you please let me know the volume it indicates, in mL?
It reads 92 mL
